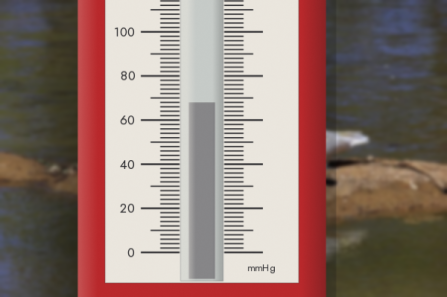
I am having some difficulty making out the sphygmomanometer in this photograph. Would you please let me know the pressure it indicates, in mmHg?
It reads 68 mmHg
